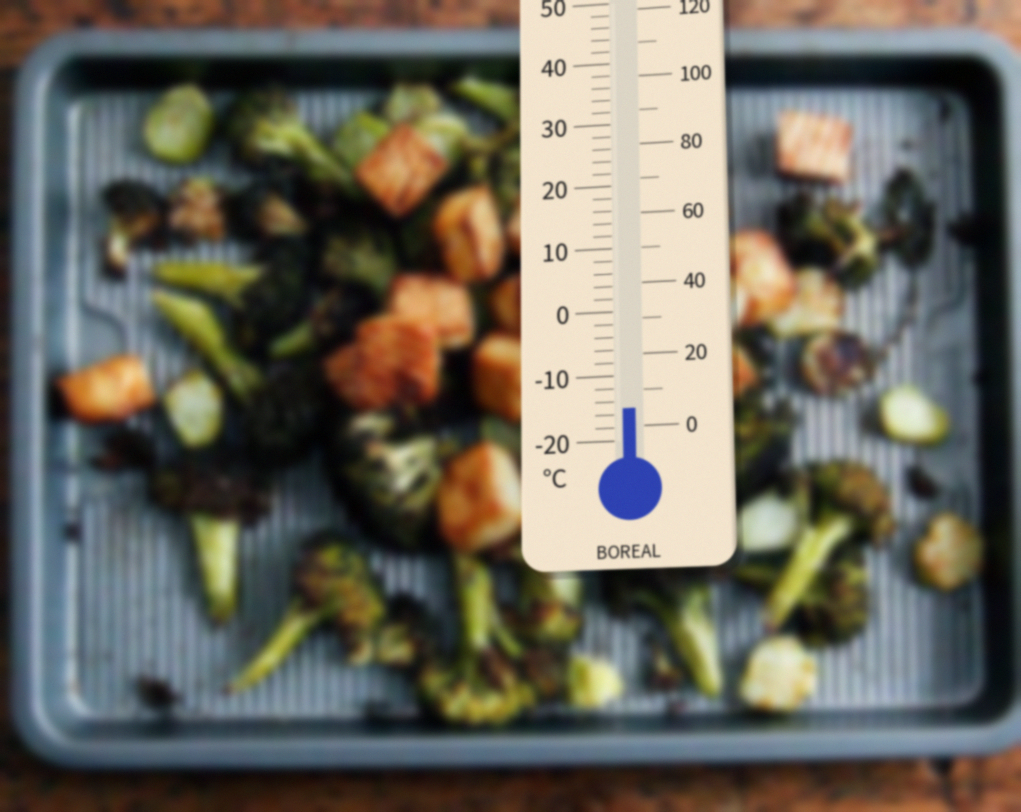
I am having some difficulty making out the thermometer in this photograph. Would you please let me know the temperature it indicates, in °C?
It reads -15 °C
